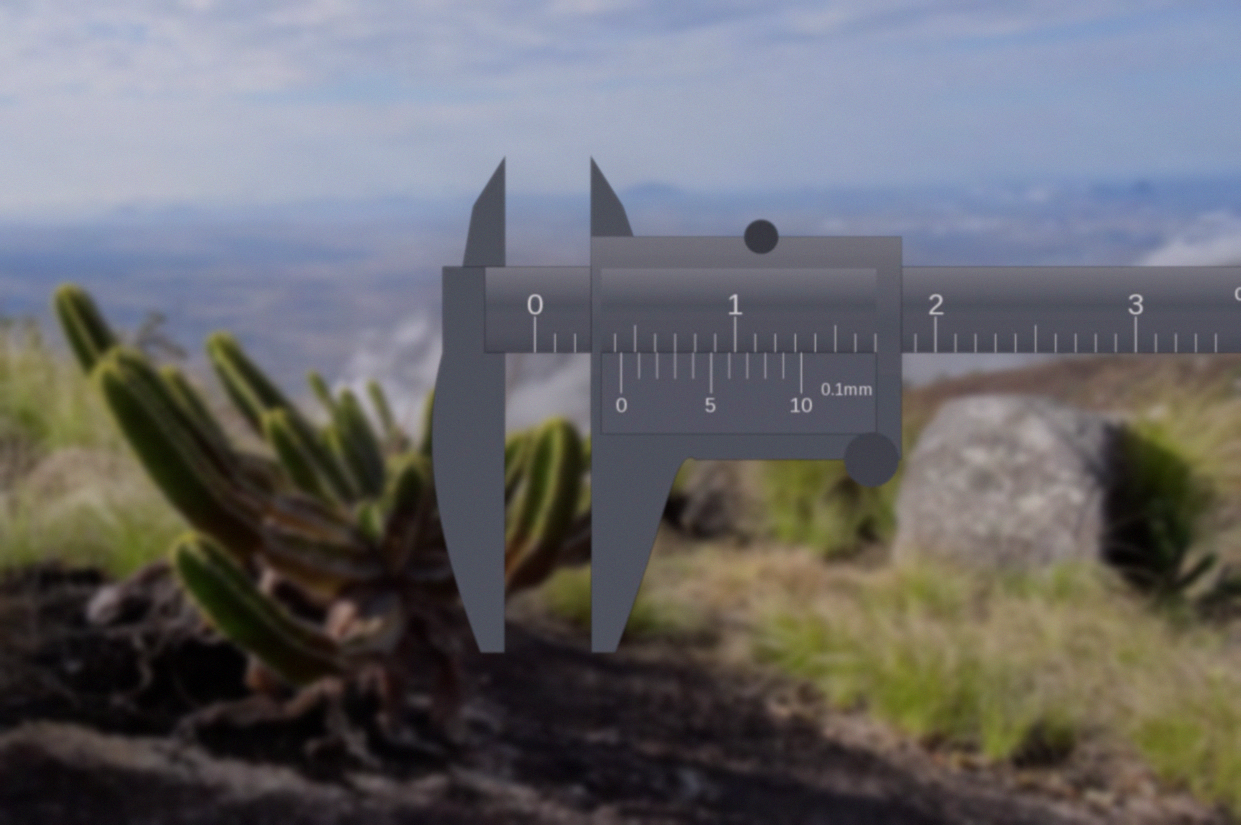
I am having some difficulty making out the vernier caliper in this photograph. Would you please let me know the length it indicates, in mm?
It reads 4.3 mm
